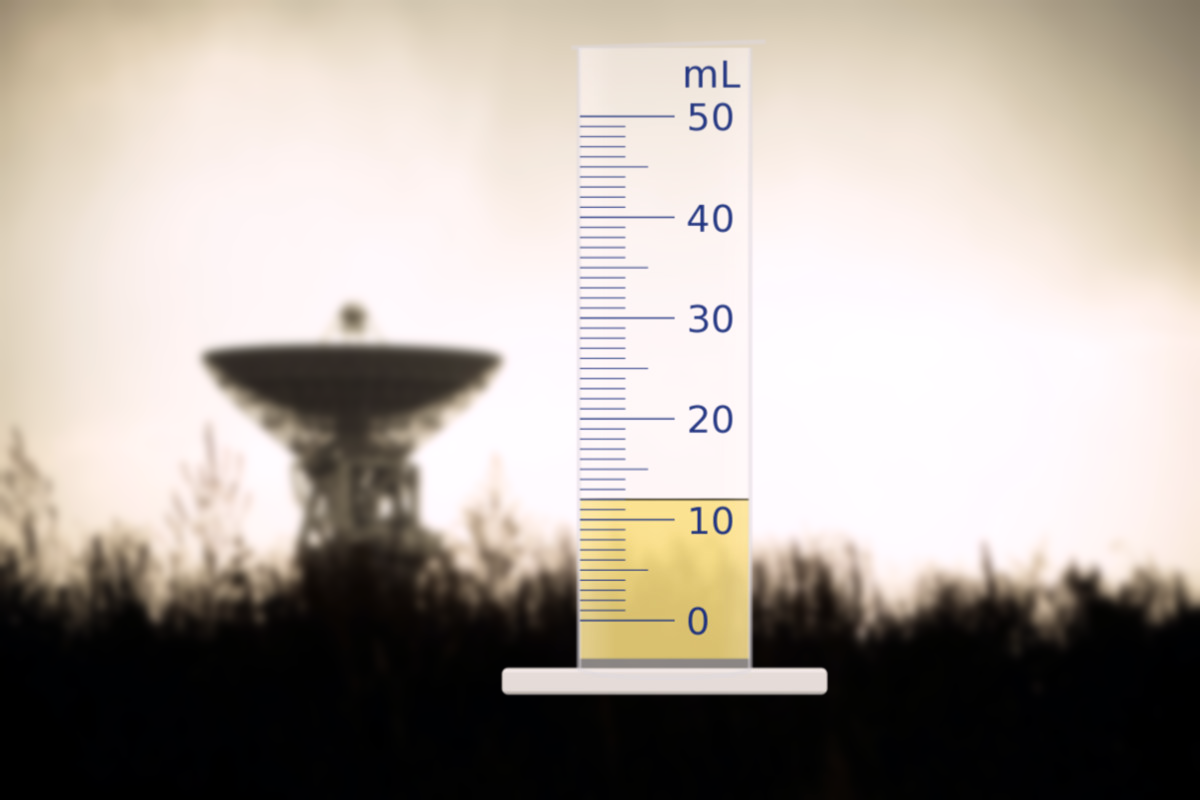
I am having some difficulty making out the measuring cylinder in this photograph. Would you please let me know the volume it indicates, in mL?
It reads 12 mL
